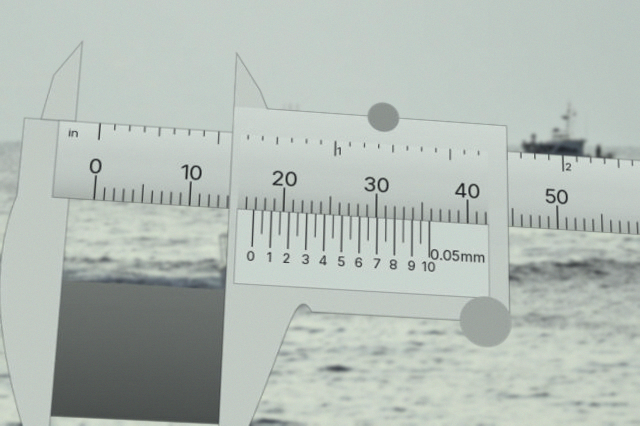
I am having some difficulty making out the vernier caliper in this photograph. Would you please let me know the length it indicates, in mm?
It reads 16.8 mm
